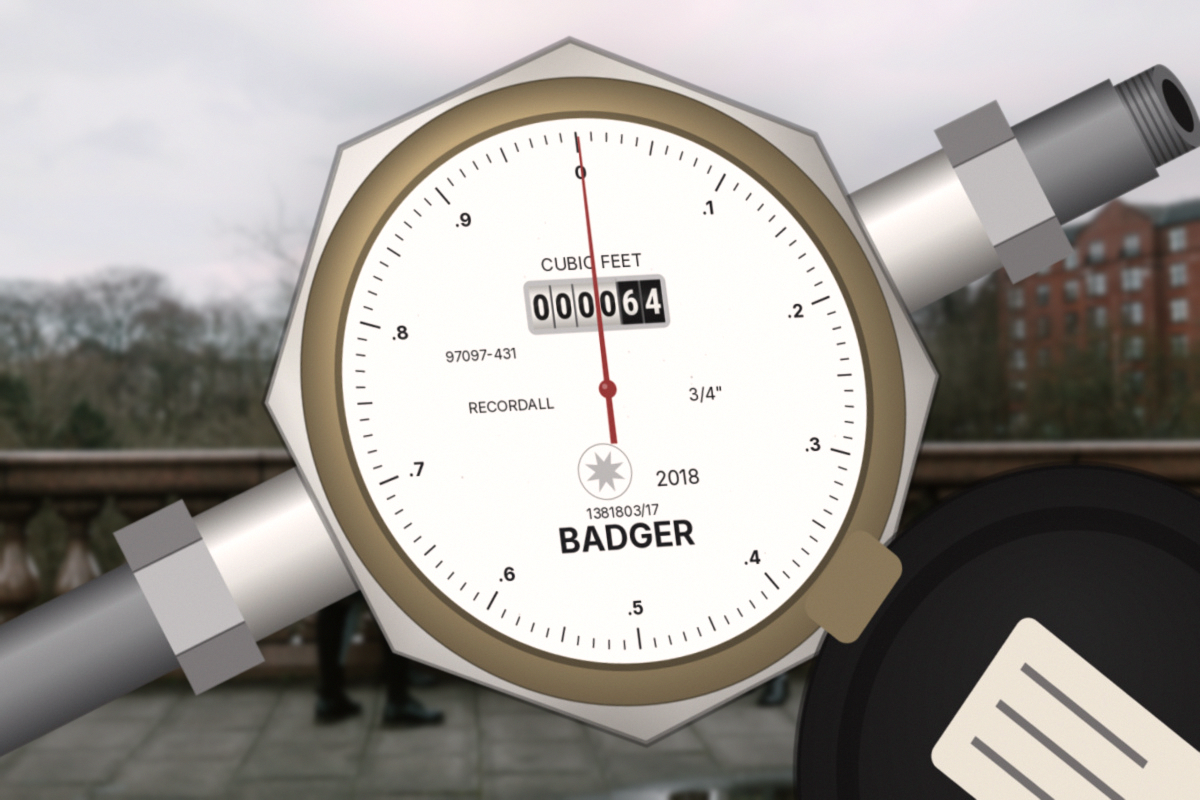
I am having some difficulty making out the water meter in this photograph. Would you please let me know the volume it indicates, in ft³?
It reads 64.00 ft³
